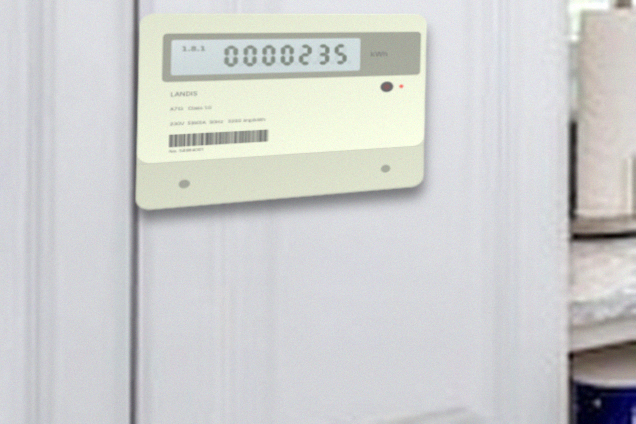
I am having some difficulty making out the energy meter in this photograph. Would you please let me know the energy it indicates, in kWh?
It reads 235 kWh
